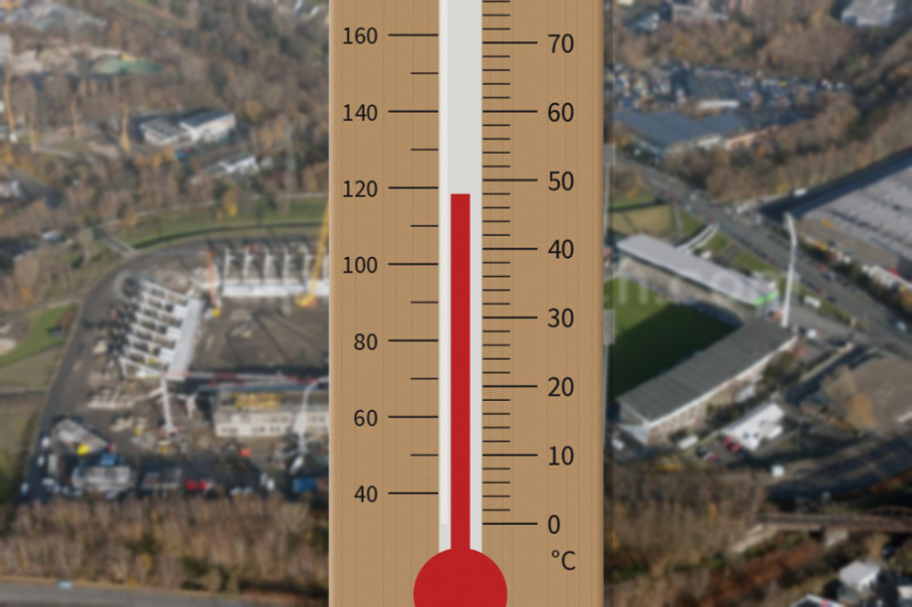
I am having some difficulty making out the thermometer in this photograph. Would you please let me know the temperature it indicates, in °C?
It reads 48 °C
